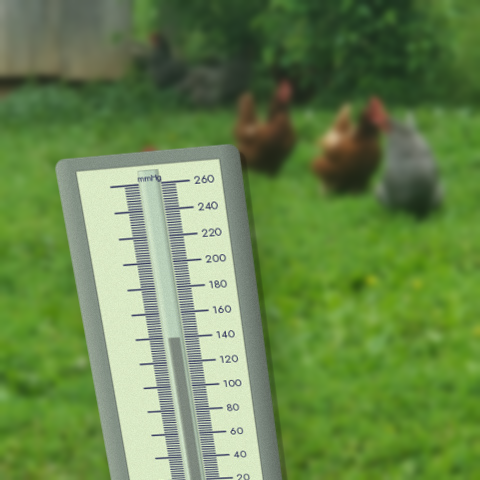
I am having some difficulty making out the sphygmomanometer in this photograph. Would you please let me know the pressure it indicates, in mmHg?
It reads 140 mmHg
